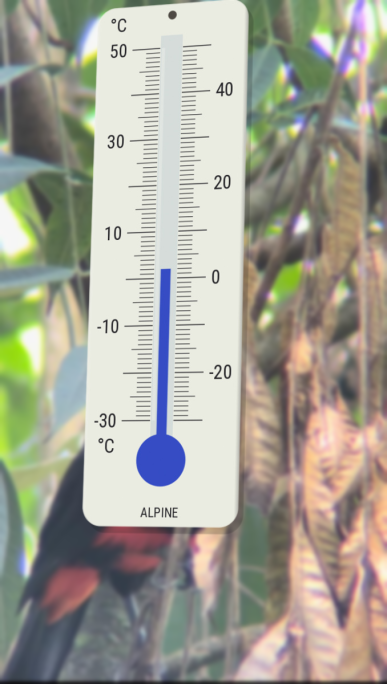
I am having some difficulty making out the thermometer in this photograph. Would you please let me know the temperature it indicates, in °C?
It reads 2 °C
